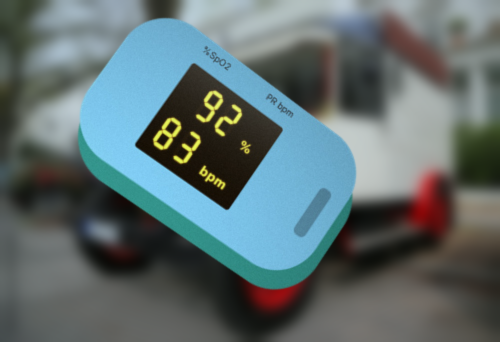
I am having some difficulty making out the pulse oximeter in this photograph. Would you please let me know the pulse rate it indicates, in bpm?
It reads 83 bpm
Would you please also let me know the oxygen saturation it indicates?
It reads 92 %
